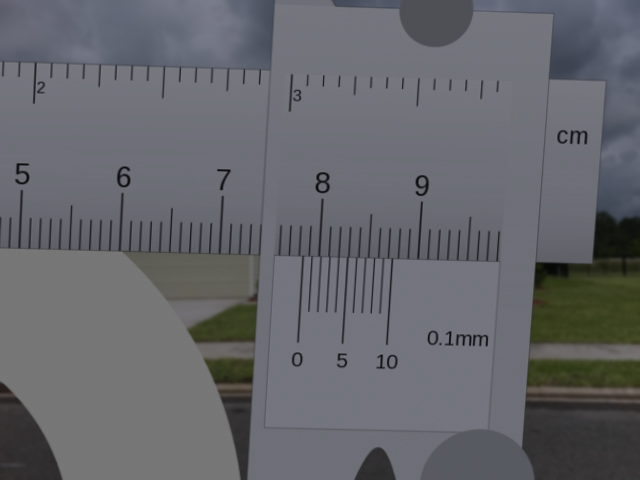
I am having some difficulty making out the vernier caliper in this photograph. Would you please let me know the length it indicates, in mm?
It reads 78.4 mm
